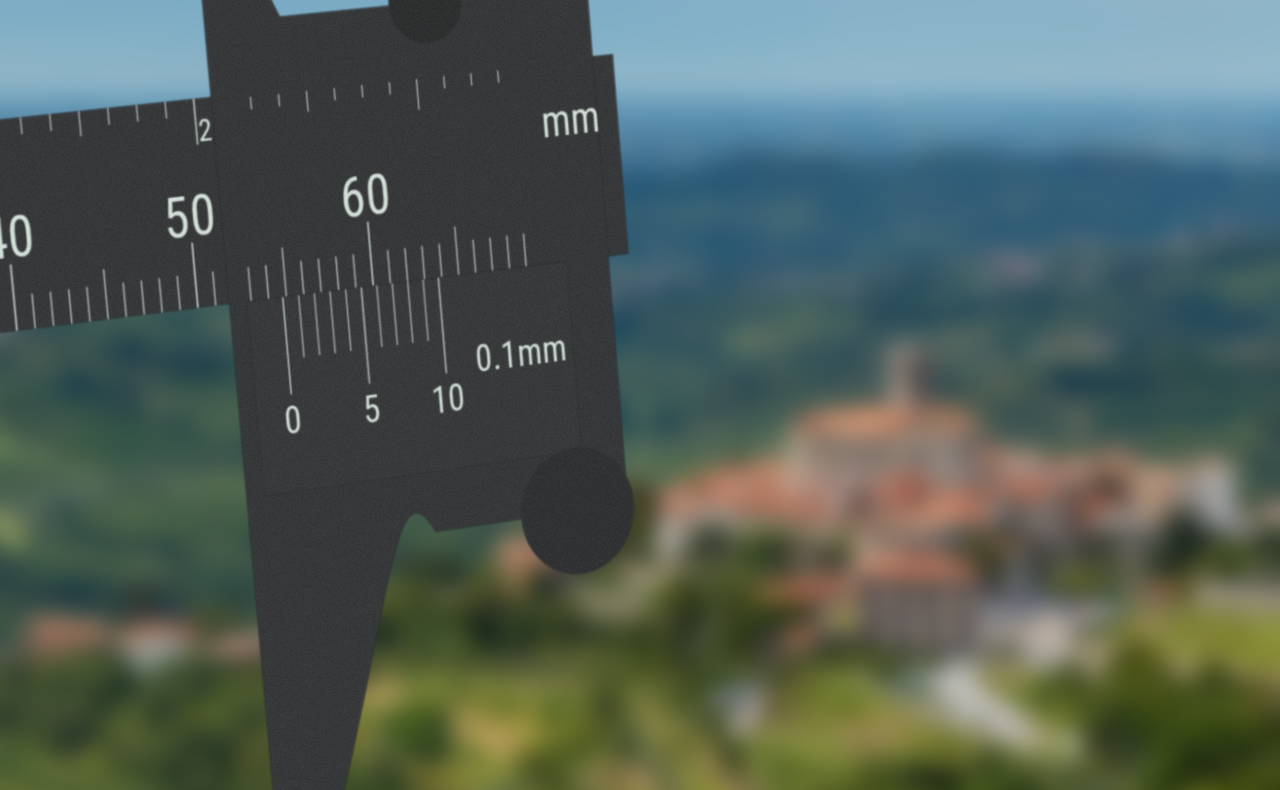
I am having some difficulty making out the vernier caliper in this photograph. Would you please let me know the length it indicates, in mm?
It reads 54.8 mm
